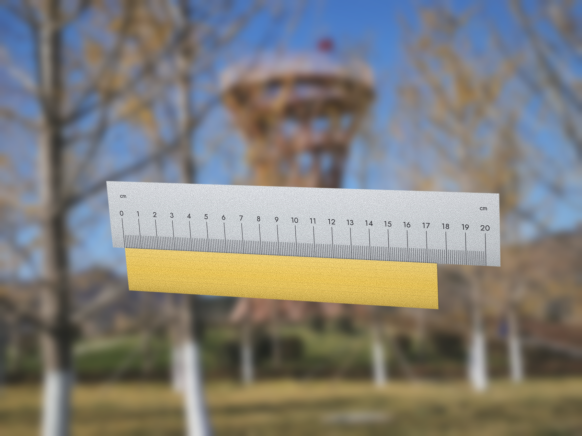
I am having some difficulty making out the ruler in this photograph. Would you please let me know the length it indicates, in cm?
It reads 17.5 cm
